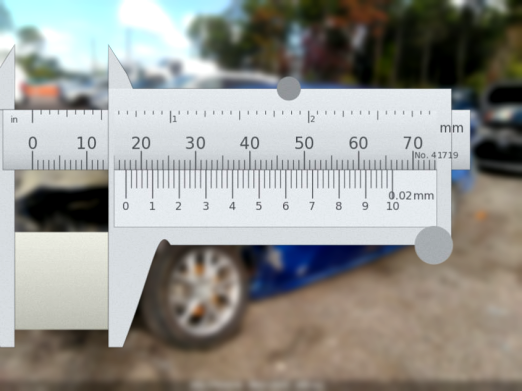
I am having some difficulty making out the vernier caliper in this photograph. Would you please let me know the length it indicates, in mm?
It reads 17.2 mm
